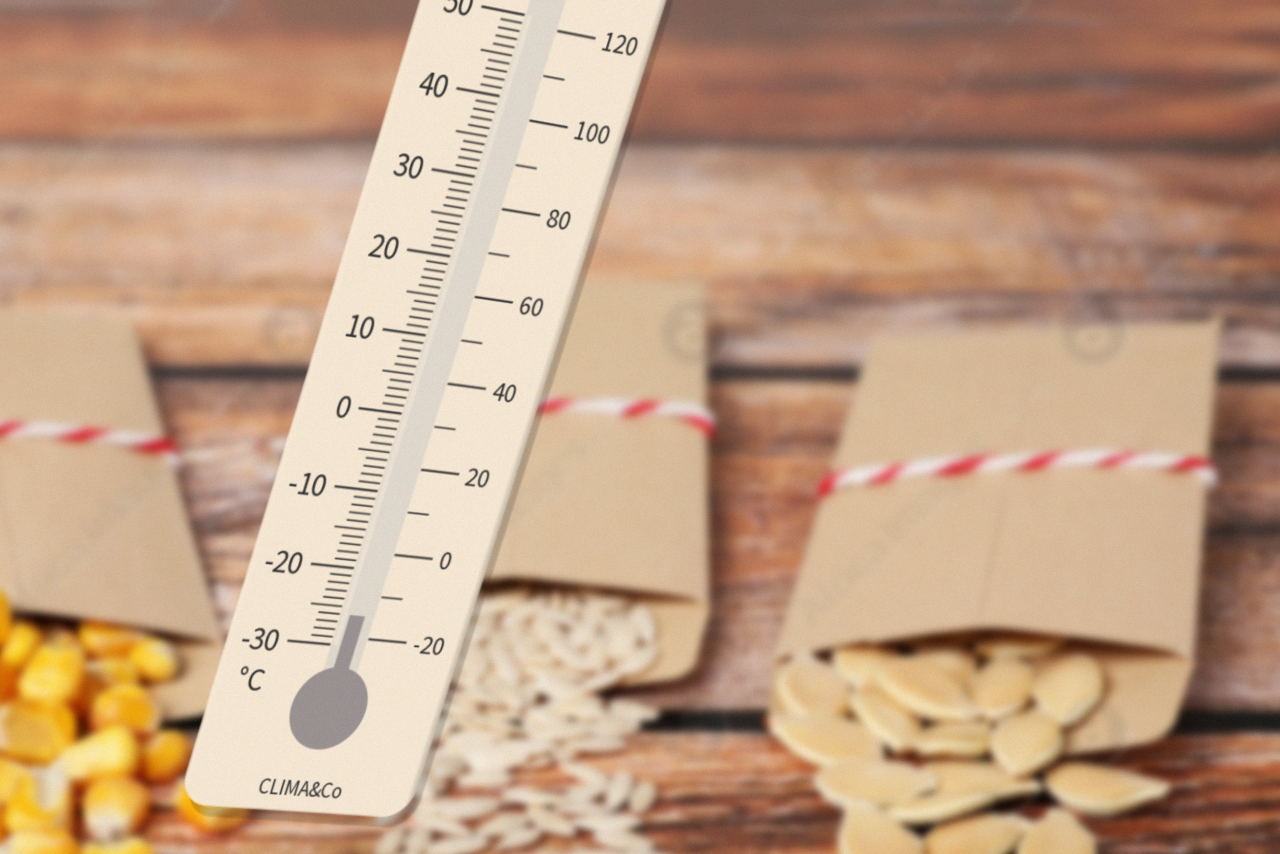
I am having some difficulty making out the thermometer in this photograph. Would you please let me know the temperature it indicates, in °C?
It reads -26 °C
